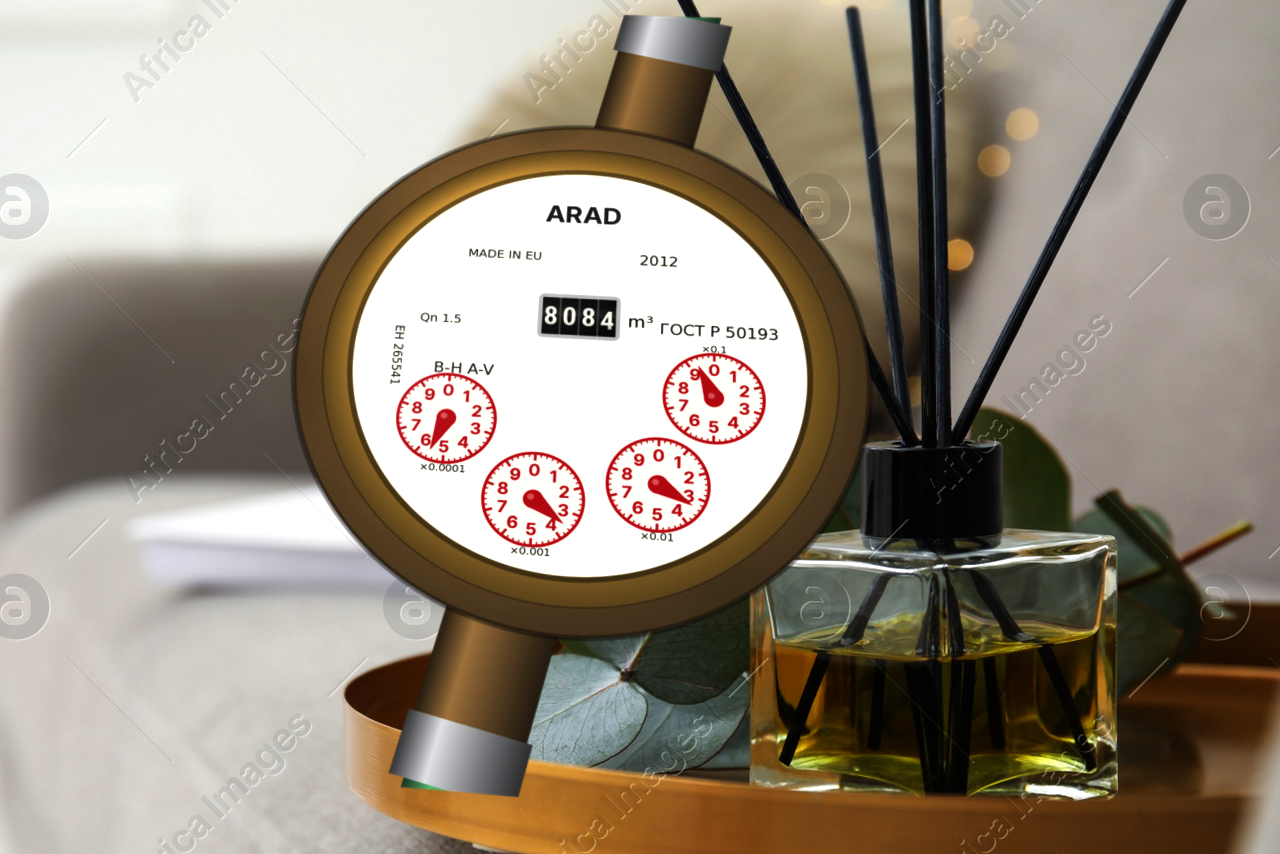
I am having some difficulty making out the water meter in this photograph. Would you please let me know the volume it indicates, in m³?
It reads 8083.9335 m³
